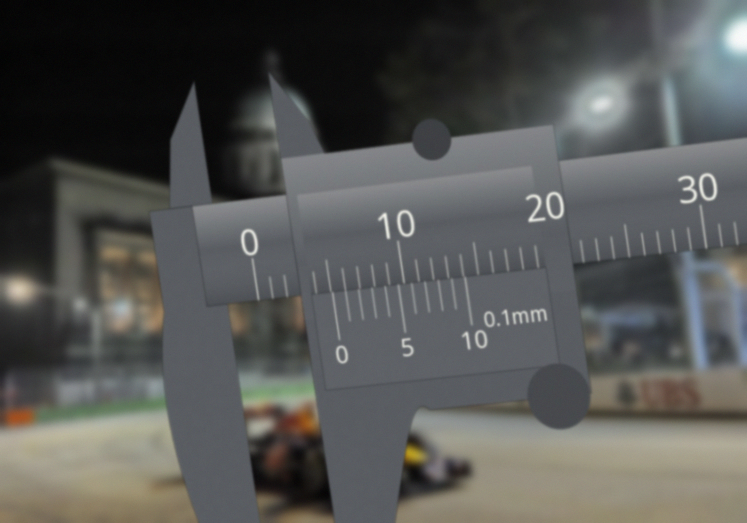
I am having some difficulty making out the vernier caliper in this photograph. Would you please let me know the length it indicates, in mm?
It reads 5.1 mm
